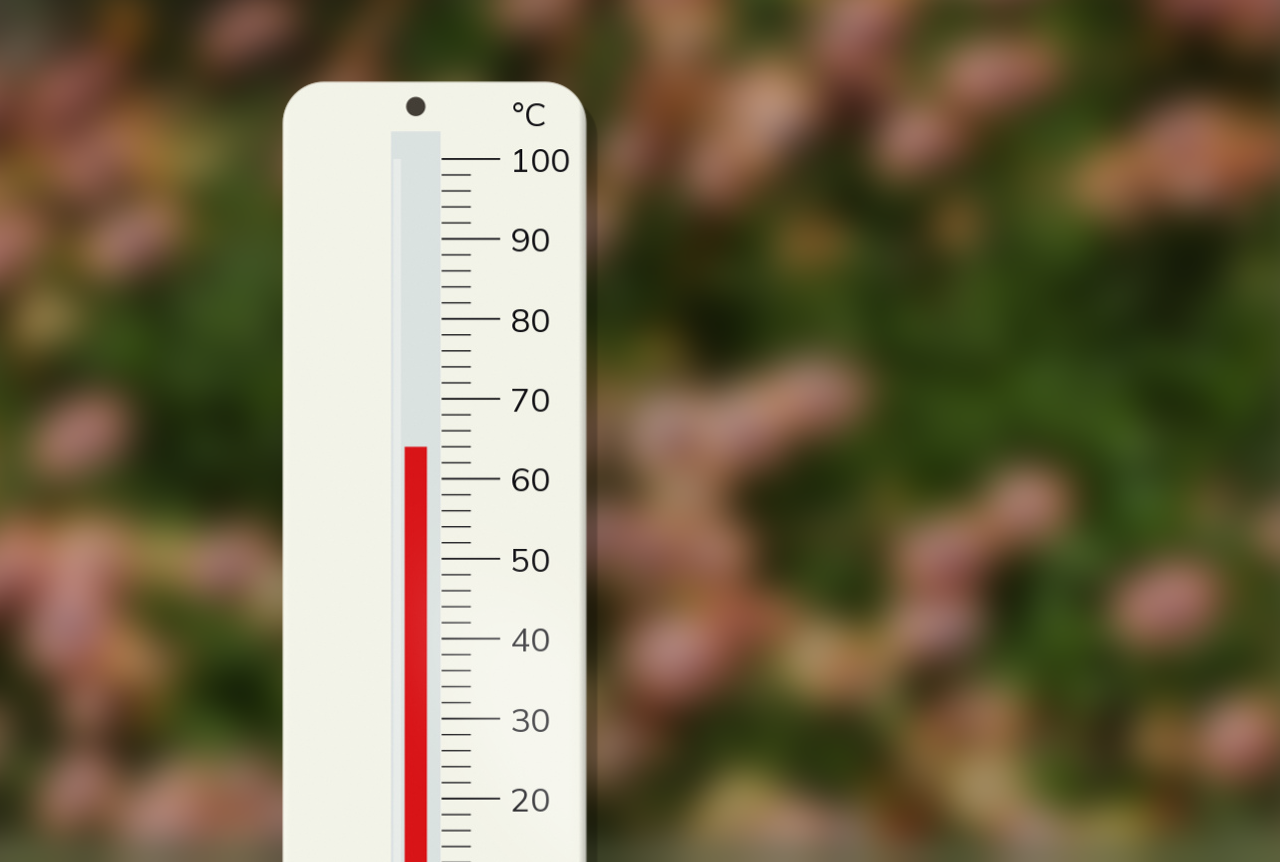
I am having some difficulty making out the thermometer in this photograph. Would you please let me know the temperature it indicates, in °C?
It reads 64 °C
